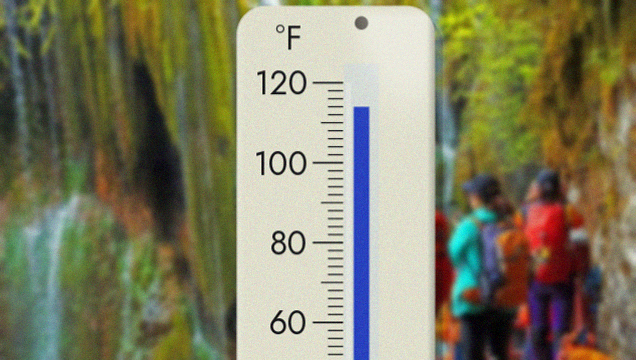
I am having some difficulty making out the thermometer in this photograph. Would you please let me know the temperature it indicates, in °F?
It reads 114 °F
